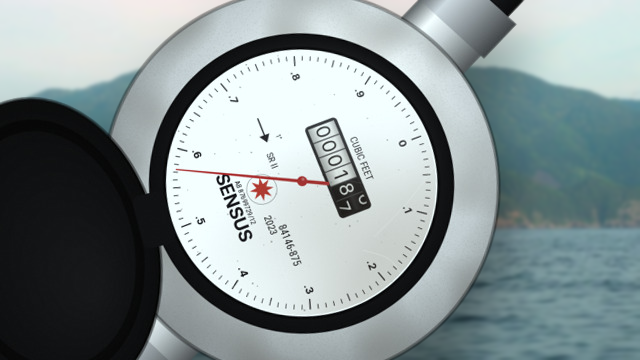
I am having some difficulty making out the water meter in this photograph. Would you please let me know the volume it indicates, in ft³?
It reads 186.57 ft³
